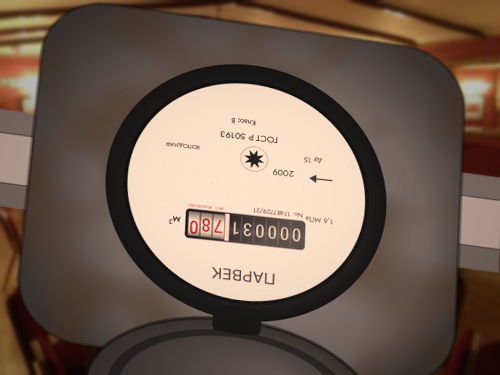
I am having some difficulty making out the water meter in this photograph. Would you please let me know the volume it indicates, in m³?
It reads 31.780 m³
